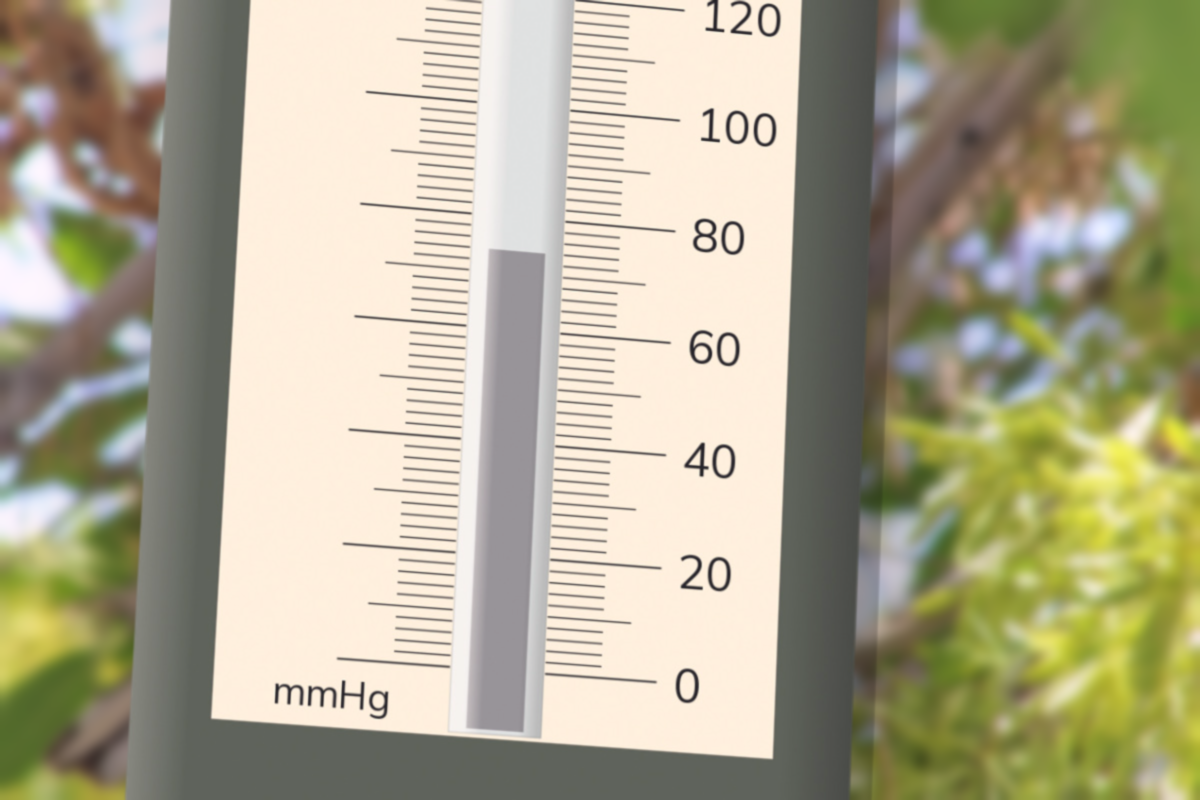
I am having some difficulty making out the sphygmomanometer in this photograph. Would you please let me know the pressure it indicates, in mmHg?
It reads 74 mmHg
